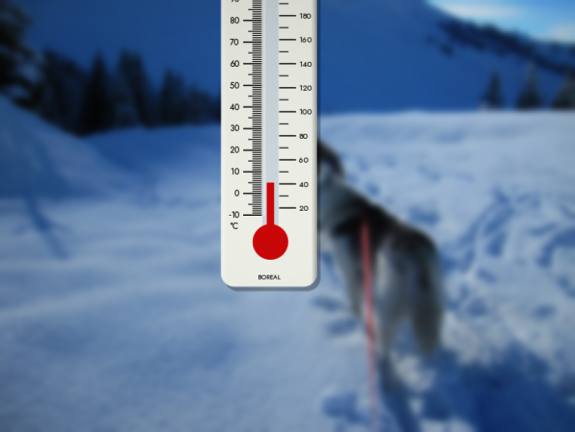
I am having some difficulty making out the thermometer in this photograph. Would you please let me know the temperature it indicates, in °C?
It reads 5 °C
